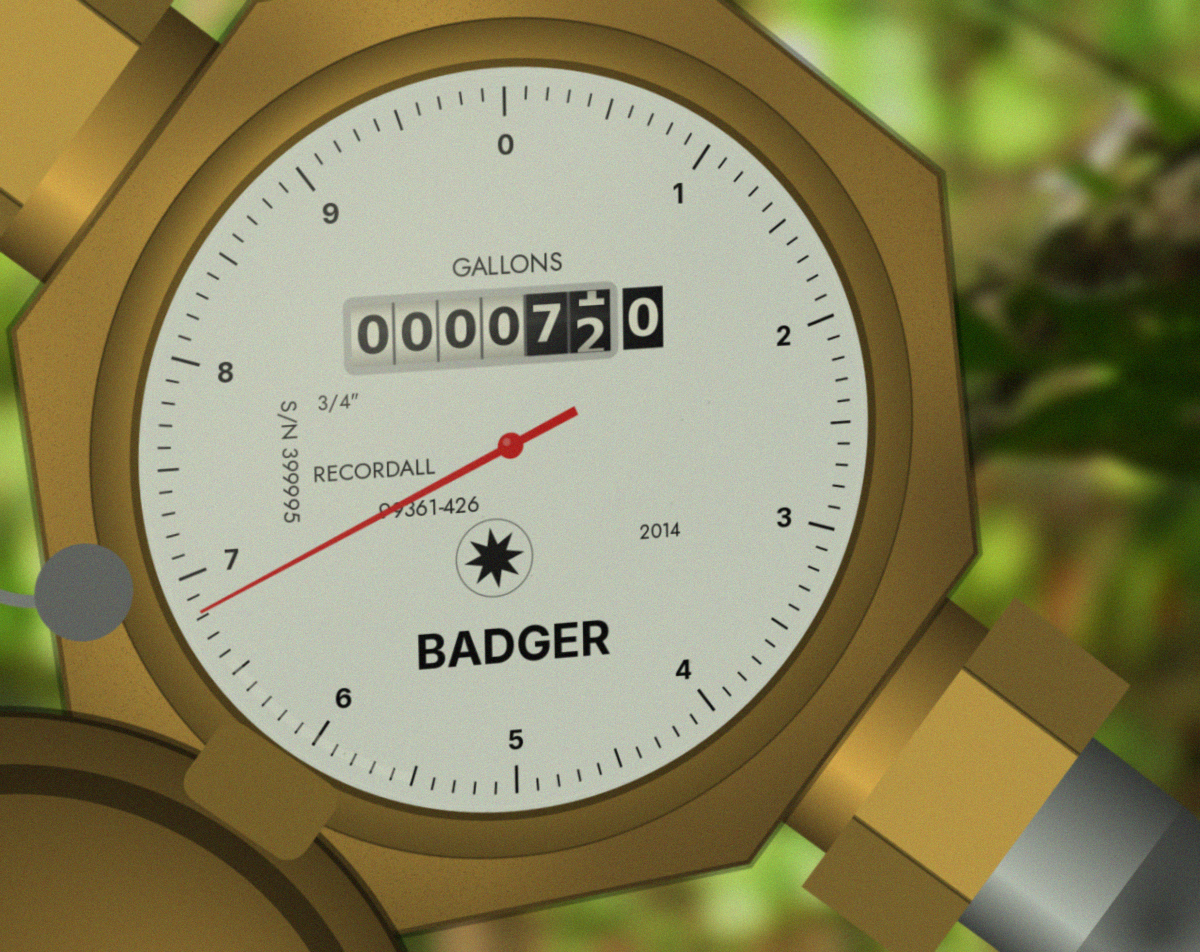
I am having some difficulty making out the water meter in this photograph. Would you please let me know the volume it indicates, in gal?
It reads 716.8 gal
